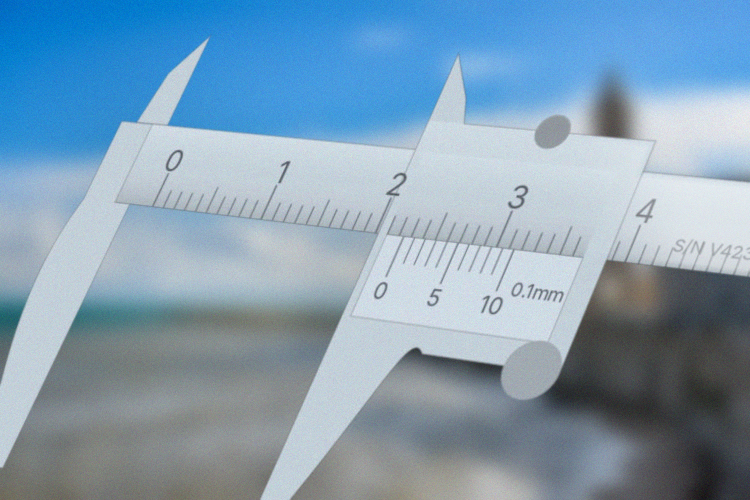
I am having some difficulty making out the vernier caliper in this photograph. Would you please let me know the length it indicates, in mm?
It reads 22.4 mm
